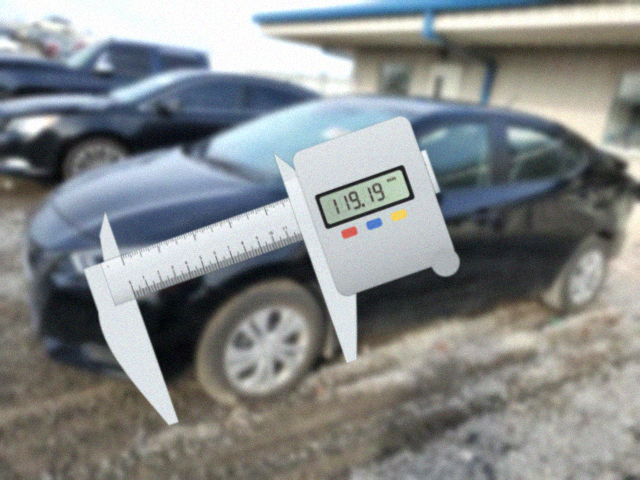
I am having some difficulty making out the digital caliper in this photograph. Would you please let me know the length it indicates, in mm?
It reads 119.19 mm
